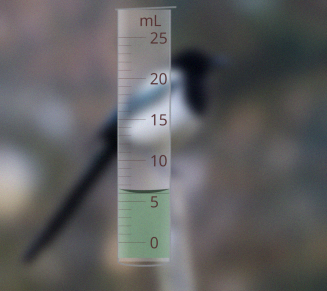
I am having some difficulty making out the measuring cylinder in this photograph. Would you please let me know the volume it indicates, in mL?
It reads 6 mL
